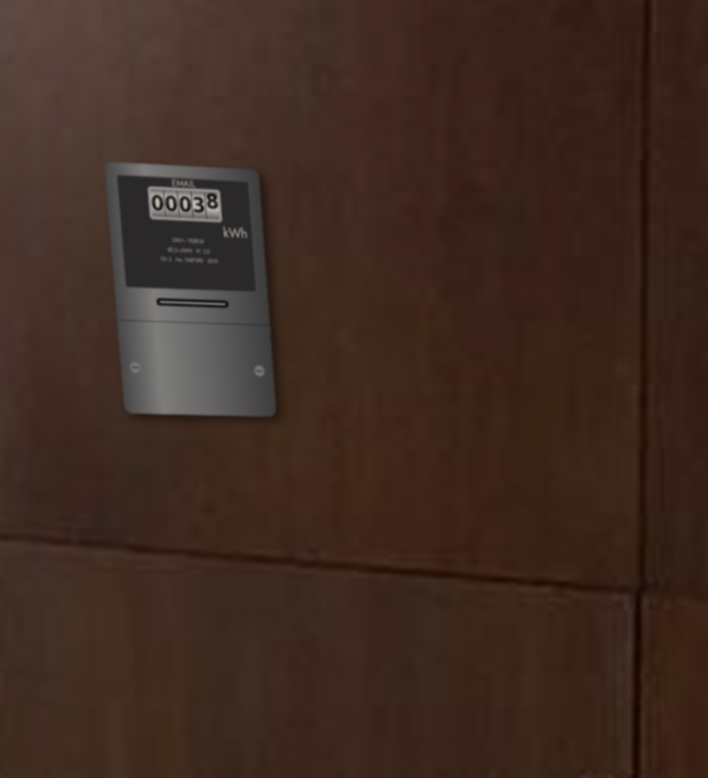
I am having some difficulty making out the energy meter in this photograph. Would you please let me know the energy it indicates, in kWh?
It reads 38 kWh
